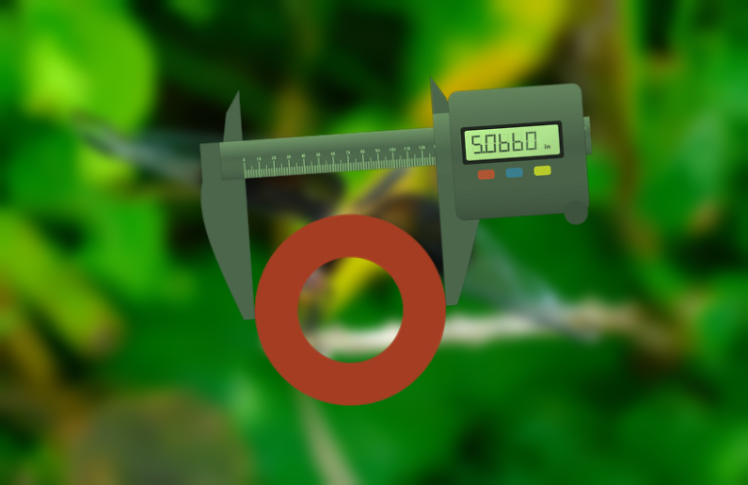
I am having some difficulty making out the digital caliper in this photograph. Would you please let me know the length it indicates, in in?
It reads 5.0660 in
